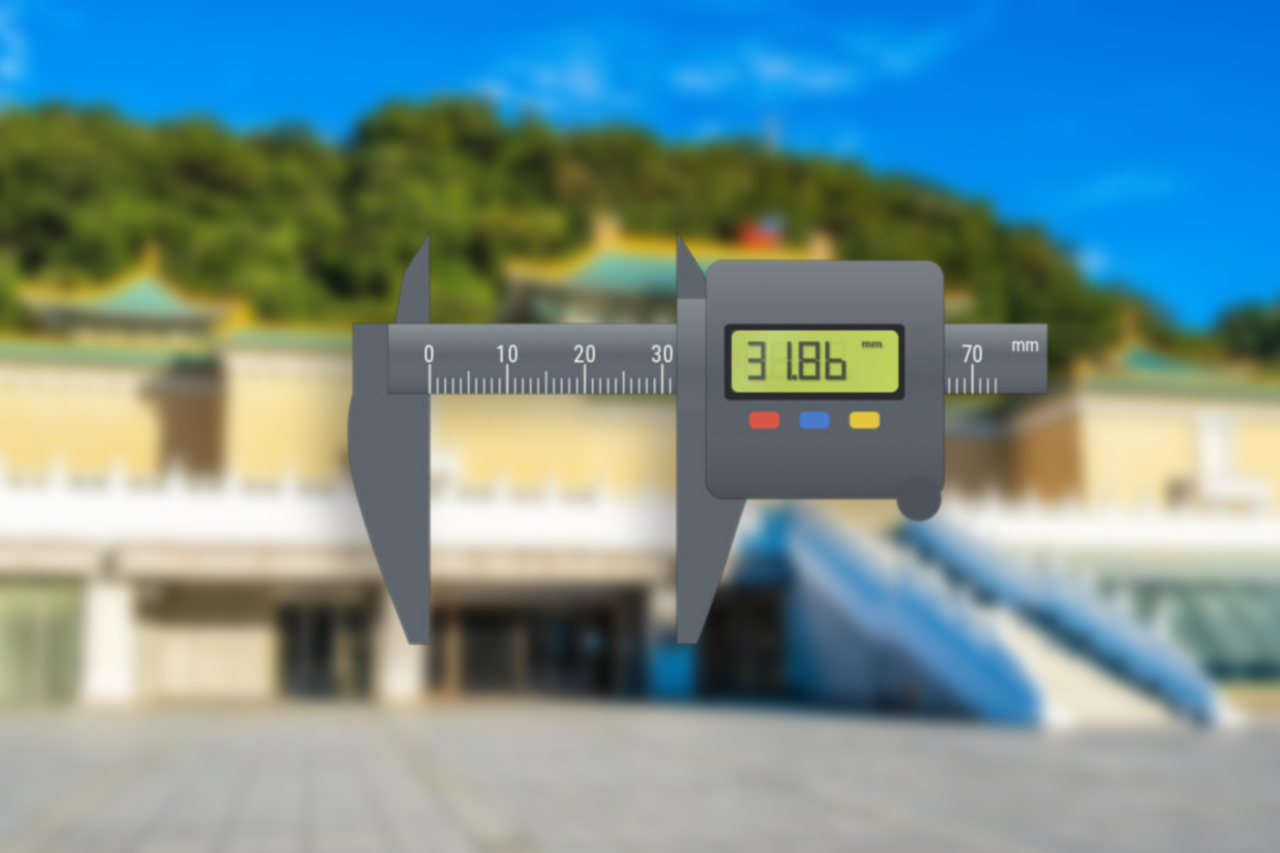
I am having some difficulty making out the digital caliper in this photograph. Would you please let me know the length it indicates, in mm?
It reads 31.86 mm
